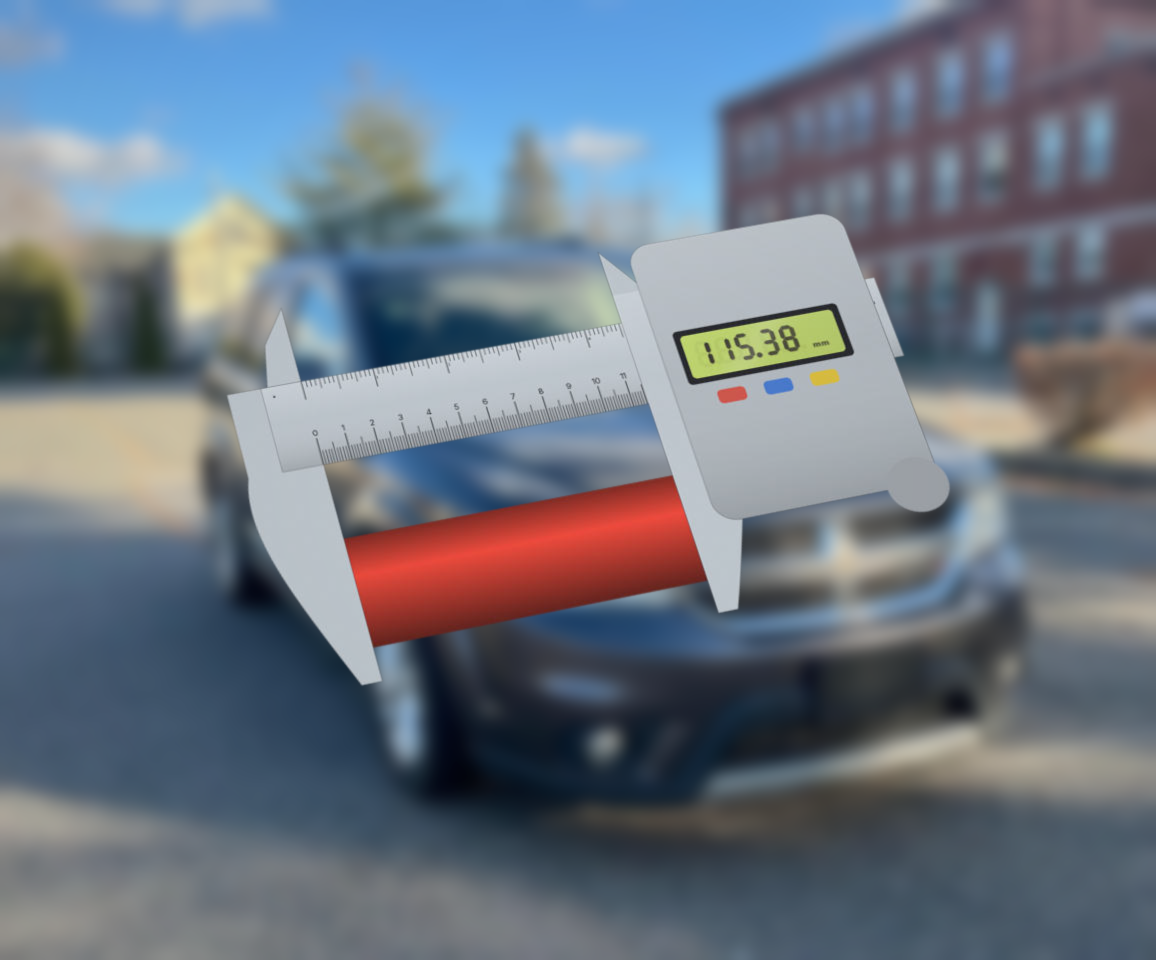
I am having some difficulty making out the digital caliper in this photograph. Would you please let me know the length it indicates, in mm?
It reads 115.38 mm
